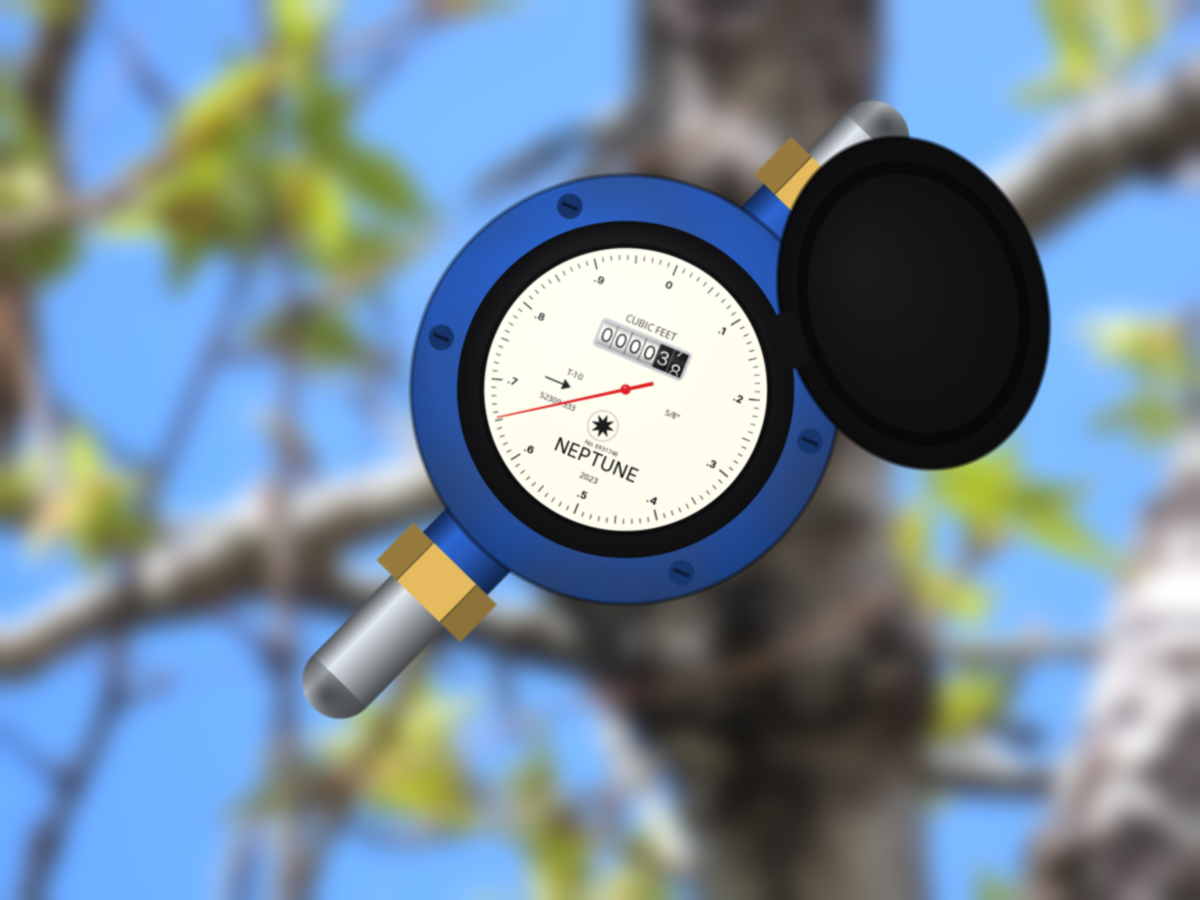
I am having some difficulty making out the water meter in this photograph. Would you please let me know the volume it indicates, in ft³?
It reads 37.65 ft³
